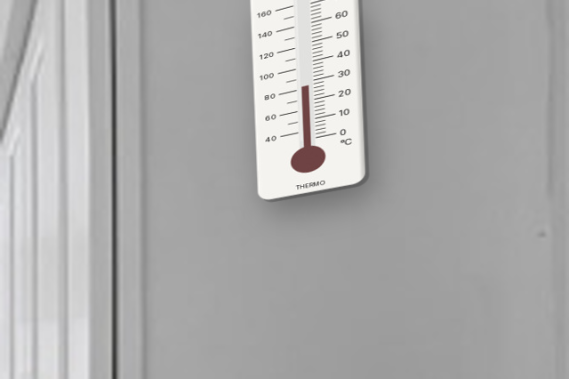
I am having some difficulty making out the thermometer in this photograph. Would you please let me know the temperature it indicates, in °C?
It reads 28 °C
